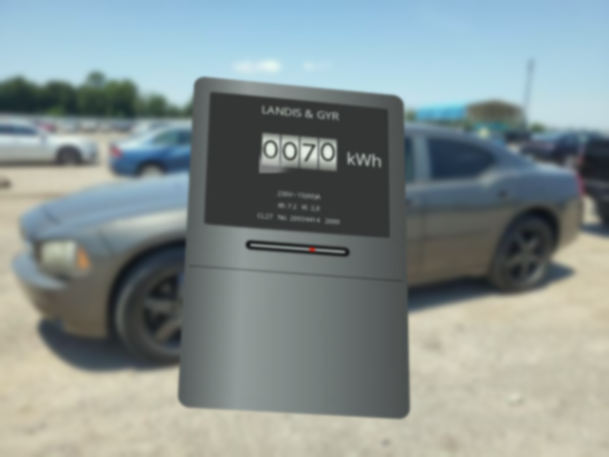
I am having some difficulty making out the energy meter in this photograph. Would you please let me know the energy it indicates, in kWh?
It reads 70 kWh
